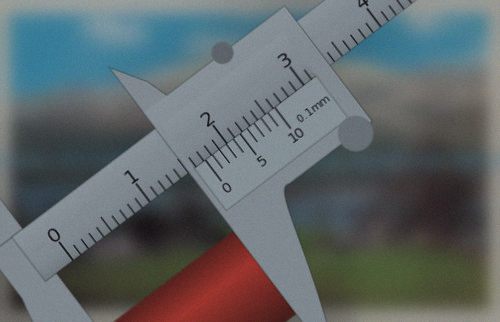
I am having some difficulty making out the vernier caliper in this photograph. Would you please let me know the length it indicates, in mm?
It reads 17.2 mm
